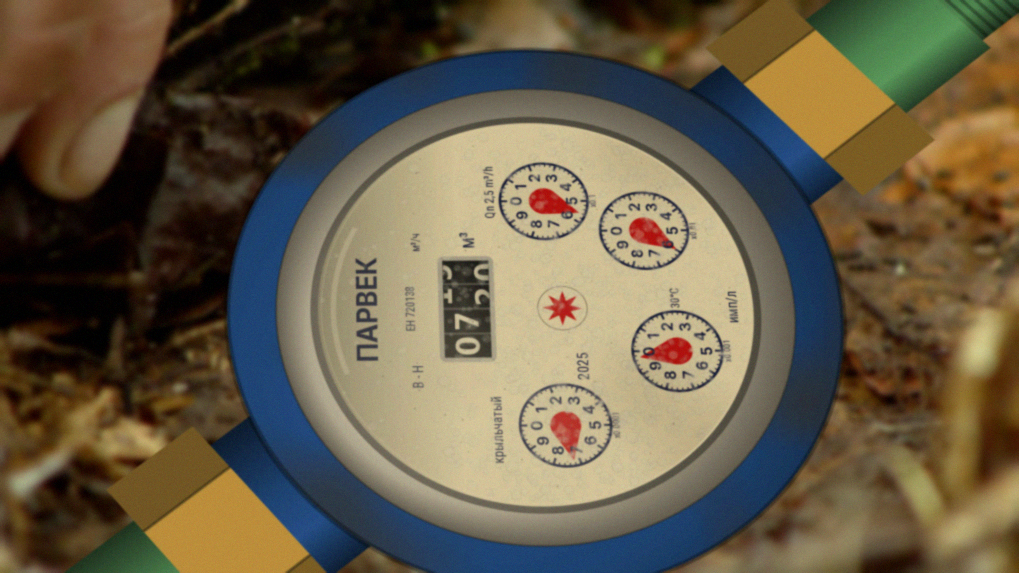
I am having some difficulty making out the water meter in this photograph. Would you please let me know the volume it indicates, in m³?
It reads 719.5597 m³
